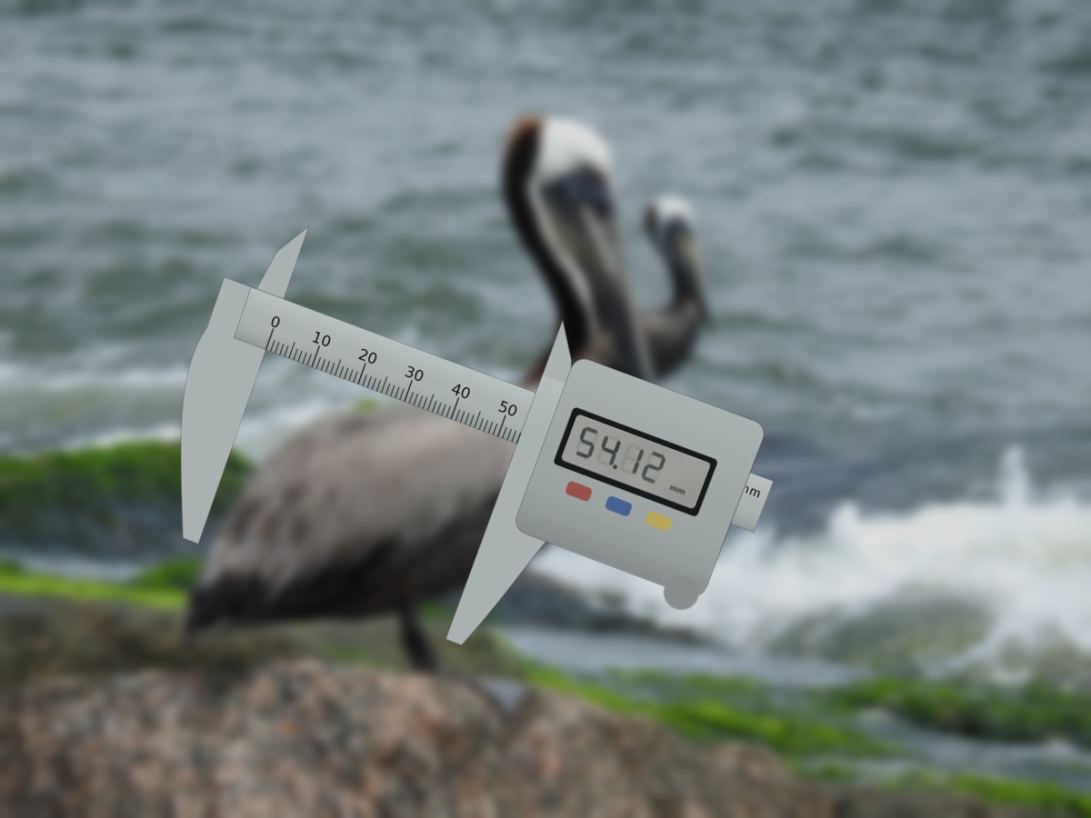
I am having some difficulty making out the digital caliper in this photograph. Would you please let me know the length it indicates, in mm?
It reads 54.12 mm
